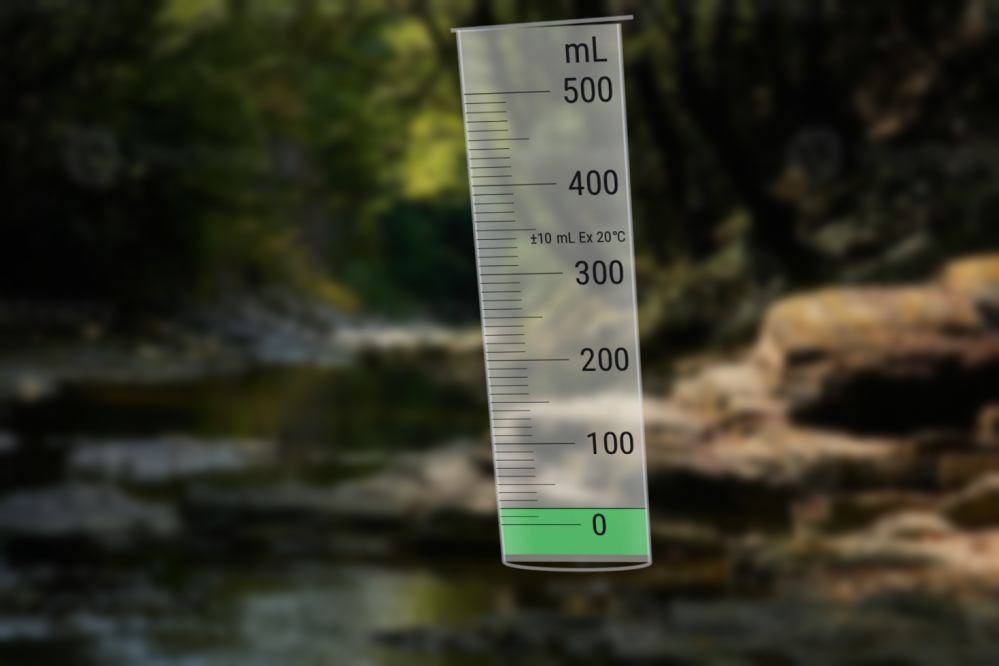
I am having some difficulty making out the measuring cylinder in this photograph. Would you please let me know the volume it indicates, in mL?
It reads 20 mL
